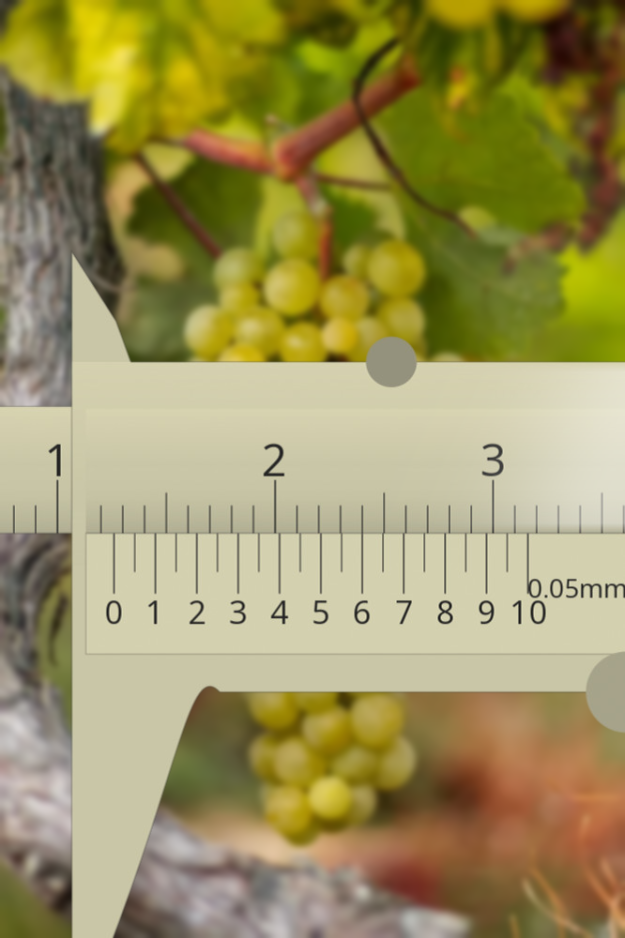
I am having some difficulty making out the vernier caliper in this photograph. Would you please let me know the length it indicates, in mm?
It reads 12.60 mm
